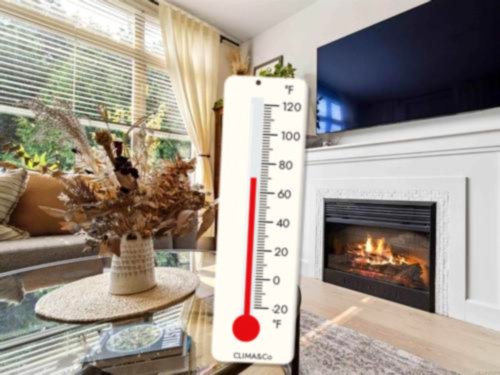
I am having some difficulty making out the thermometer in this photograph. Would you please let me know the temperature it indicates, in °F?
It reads 70 °F
